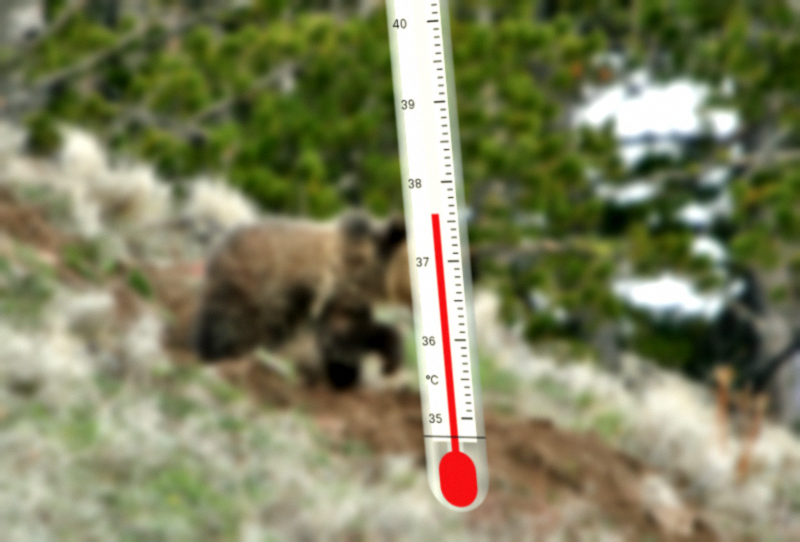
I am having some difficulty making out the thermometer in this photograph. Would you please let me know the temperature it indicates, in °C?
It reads 37.6 °C
